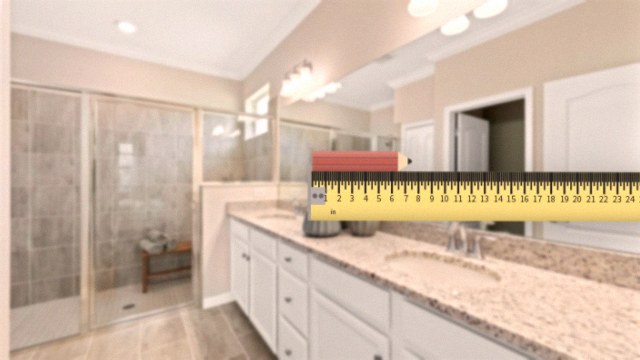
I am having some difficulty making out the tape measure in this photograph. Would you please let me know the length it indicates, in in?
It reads 7.5 in
